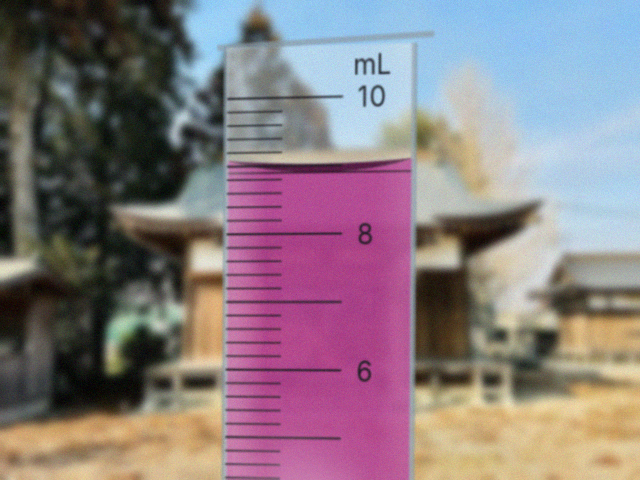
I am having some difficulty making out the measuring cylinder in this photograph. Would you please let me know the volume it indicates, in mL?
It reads 8.9 mL
